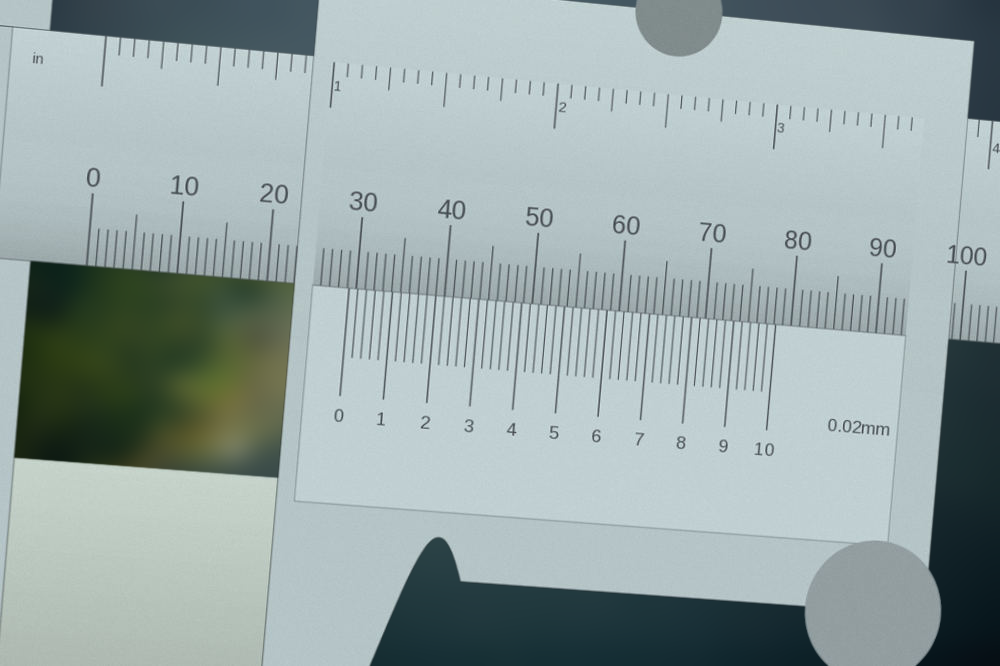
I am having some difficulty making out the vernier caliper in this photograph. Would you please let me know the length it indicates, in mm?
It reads 29.2 mm
